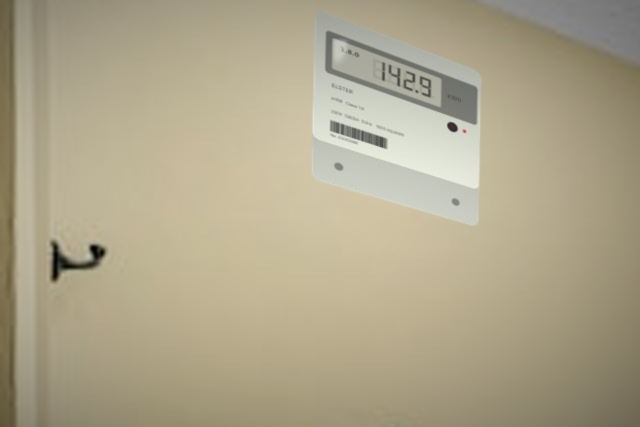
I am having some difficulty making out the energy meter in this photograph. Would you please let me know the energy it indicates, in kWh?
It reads 142.9 kWh
